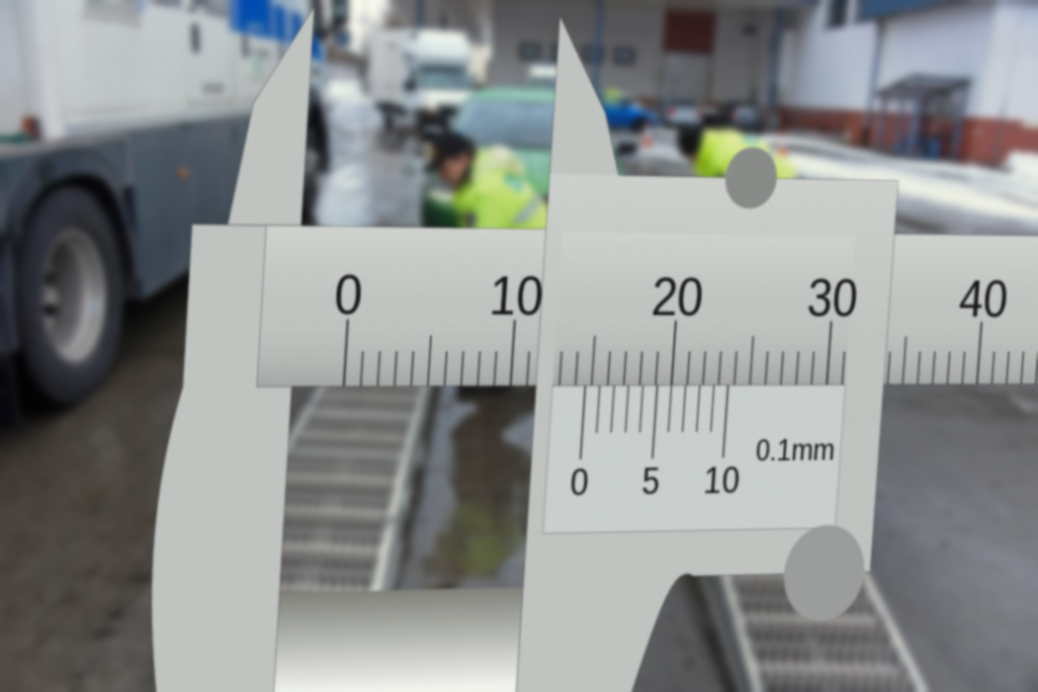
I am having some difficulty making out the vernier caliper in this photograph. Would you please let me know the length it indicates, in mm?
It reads 14.6 mm
